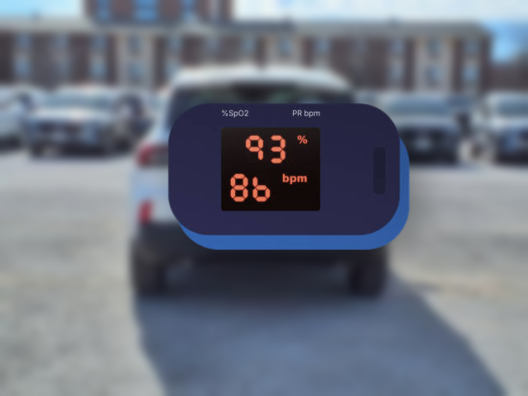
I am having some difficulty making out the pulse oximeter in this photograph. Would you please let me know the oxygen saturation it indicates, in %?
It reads 93 %
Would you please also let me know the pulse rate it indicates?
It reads 86 bpm
